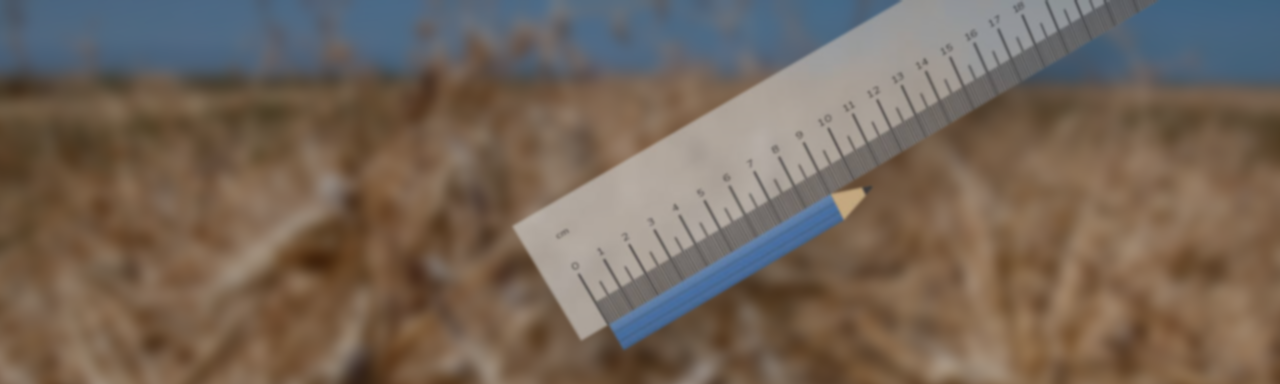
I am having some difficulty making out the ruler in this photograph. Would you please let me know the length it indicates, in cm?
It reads 10.5 cm
